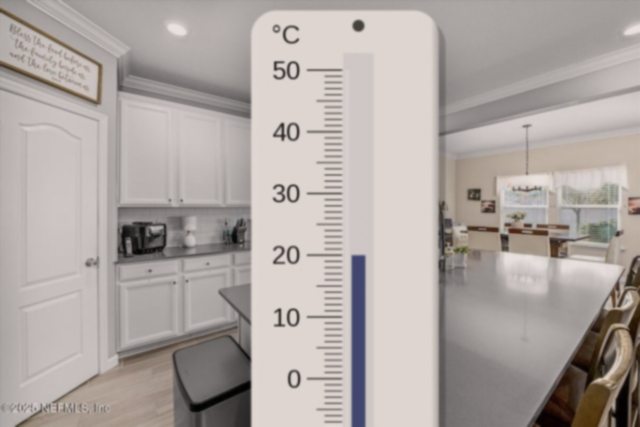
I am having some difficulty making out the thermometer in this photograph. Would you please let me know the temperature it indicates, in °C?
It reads 20 °C
